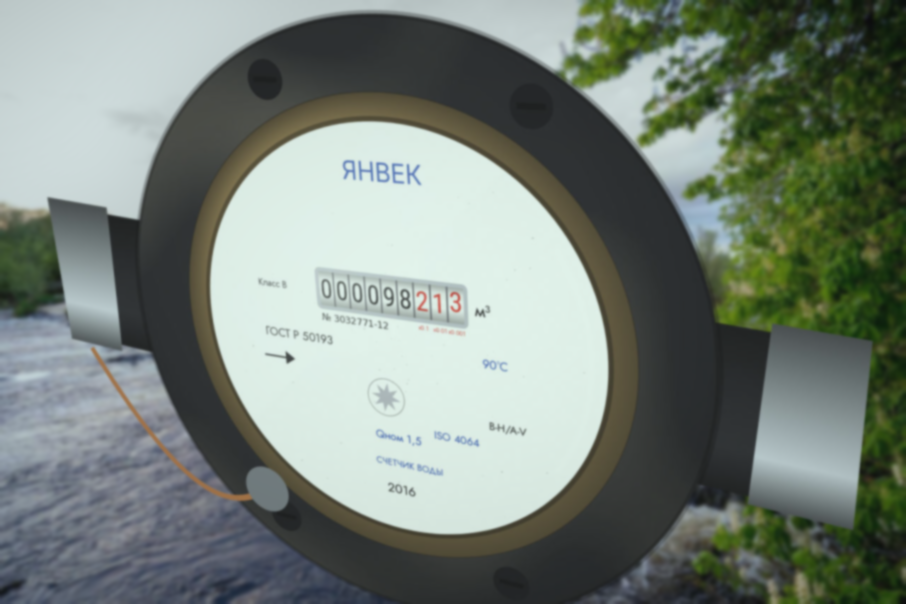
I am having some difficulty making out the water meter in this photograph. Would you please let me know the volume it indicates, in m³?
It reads 98.213 m³
